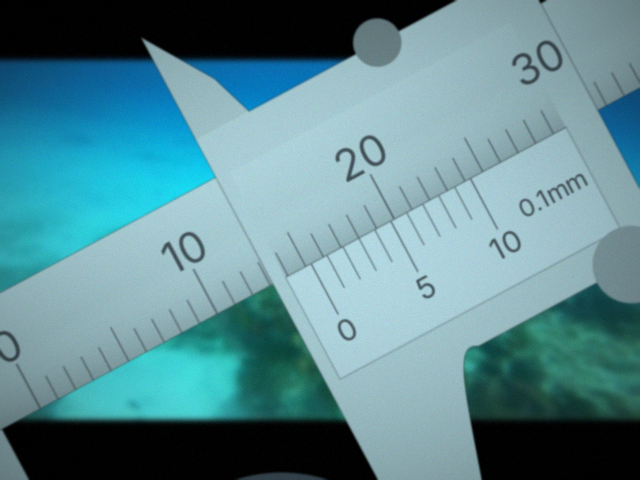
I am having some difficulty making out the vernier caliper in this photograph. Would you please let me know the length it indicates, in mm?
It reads 15.3 mm
